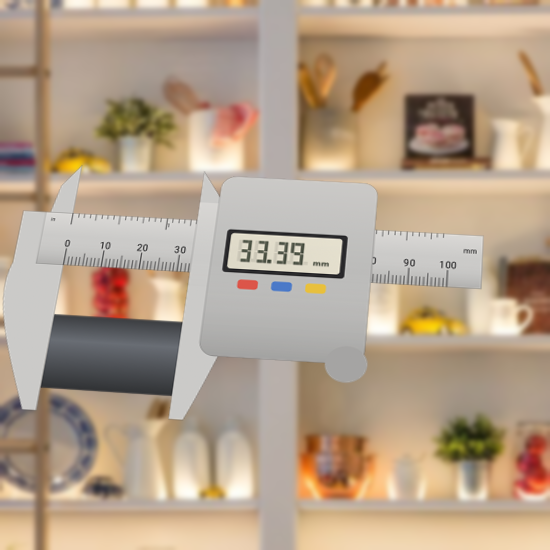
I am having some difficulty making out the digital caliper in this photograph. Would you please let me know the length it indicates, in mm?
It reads 33.39 mm
